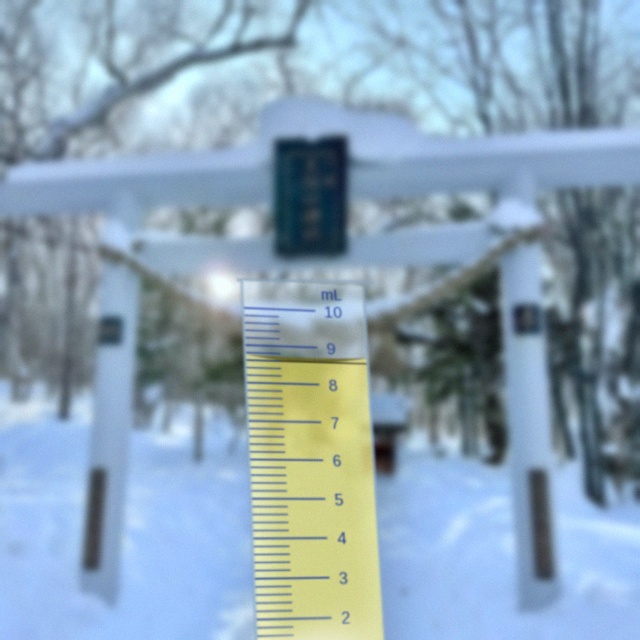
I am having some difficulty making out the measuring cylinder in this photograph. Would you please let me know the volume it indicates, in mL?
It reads 8.6 mL
